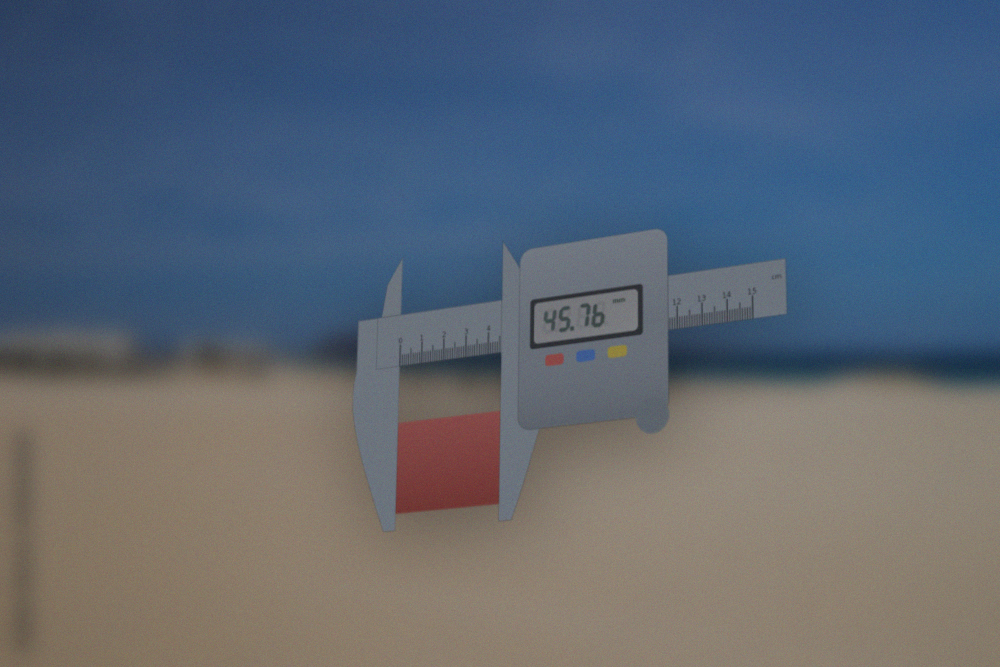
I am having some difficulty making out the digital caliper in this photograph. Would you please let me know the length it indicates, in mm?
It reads 45.76 mm
